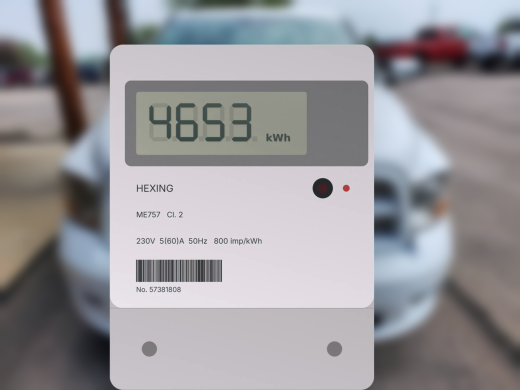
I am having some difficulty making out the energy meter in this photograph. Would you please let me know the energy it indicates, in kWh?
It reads 4653 kWh
